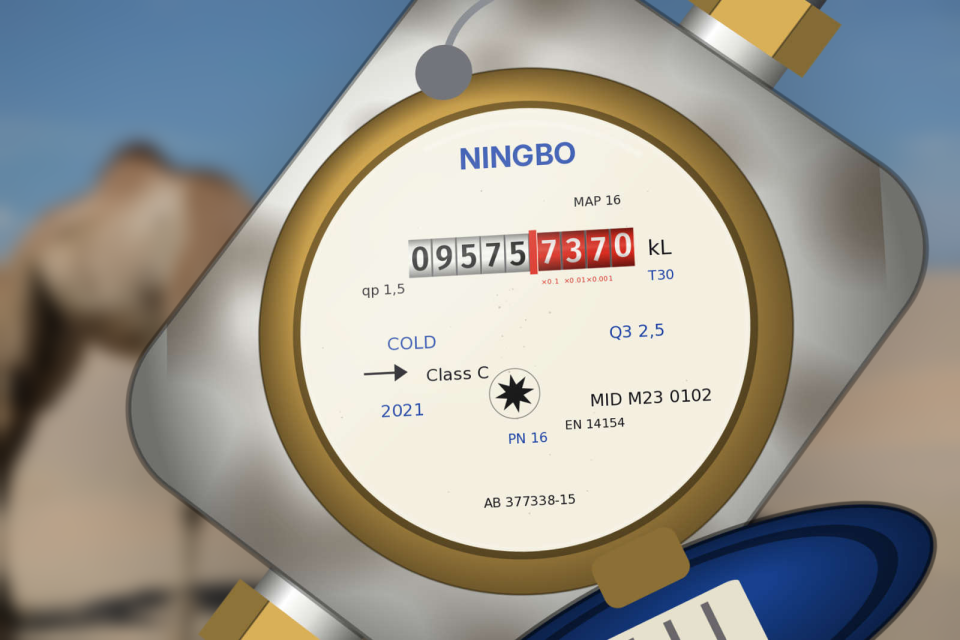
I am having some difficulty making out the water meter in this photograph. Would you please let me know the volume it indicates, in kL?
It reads 9575.7370 kL
